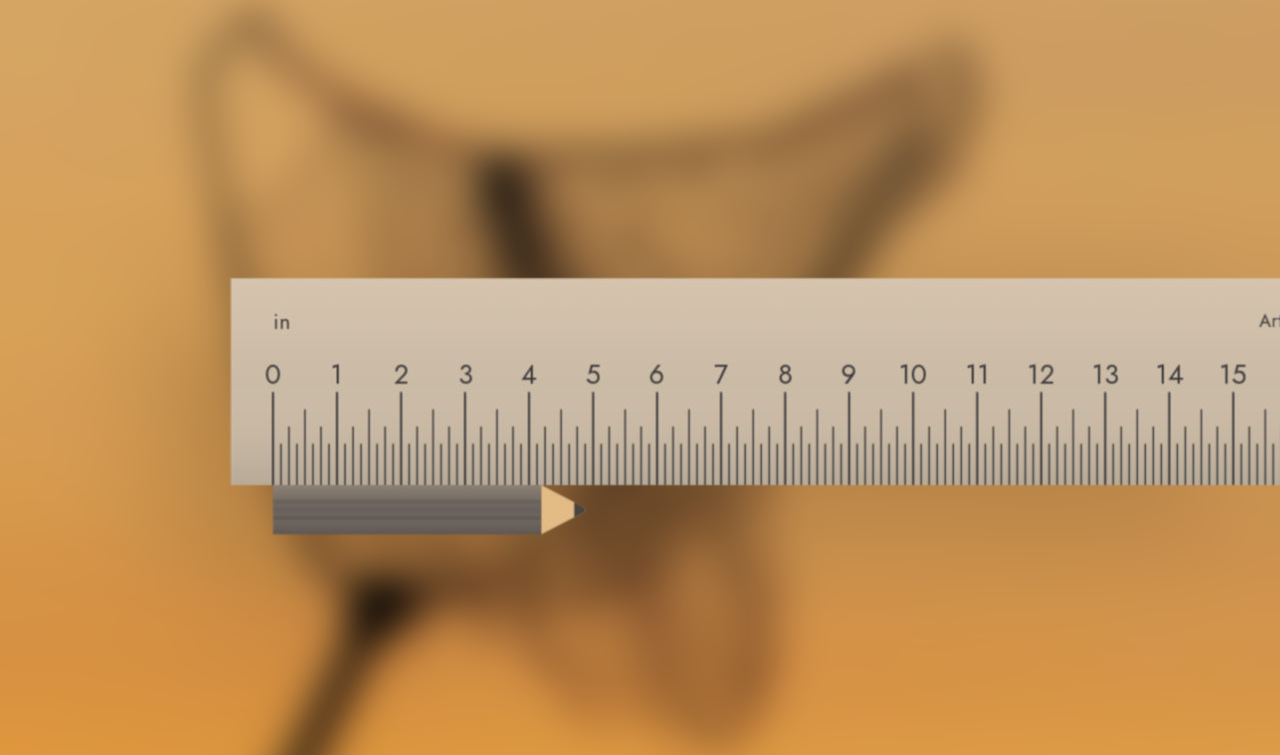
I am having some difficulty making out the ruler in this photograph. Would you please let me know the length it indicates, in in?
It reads 4.875 in
